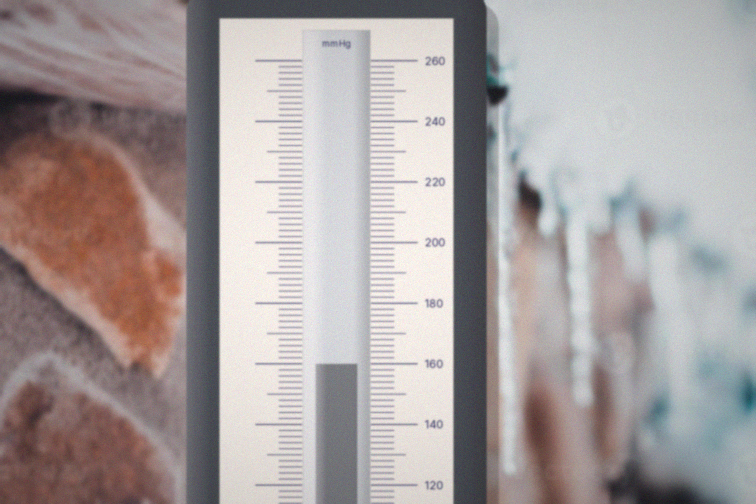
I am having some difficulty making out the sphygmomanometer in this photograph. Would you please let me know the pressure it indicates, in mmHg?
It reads 160 mmHg
